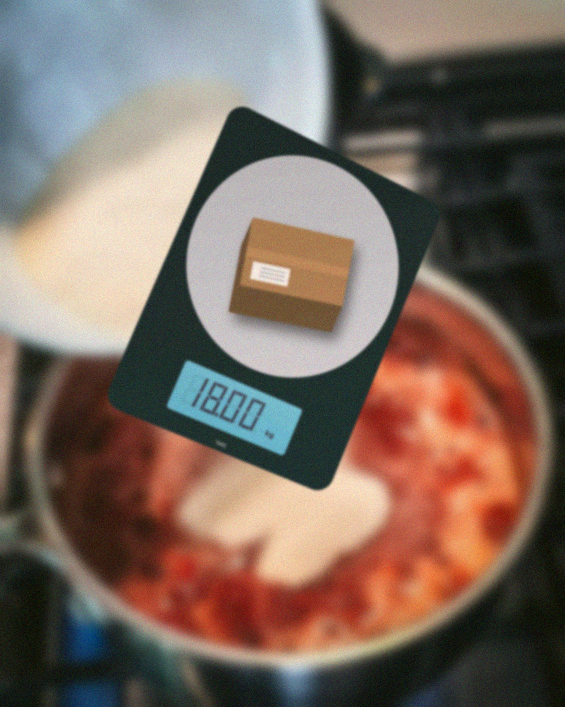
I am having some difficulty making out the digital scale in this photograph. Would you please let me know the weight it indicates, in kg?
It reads 18.00 kg
